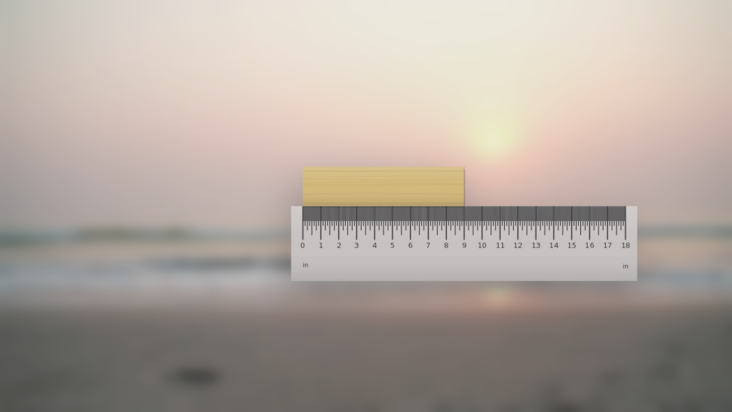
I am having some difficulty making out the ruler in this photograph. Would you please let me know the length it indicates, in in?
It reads 9 in
